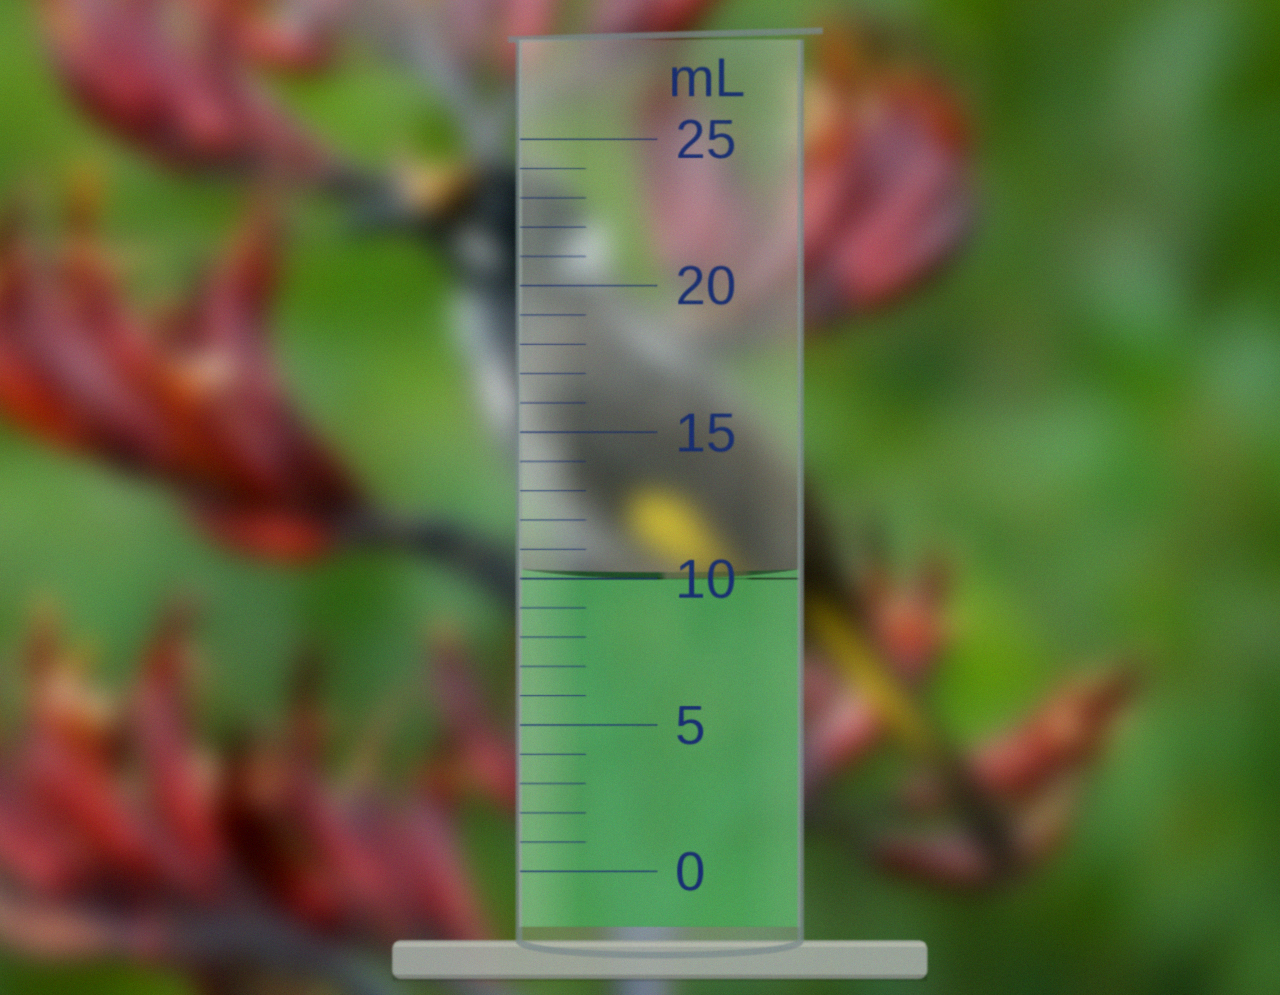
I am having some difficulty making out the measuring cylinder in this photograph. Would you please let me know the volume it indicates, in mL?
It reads 10 mL
